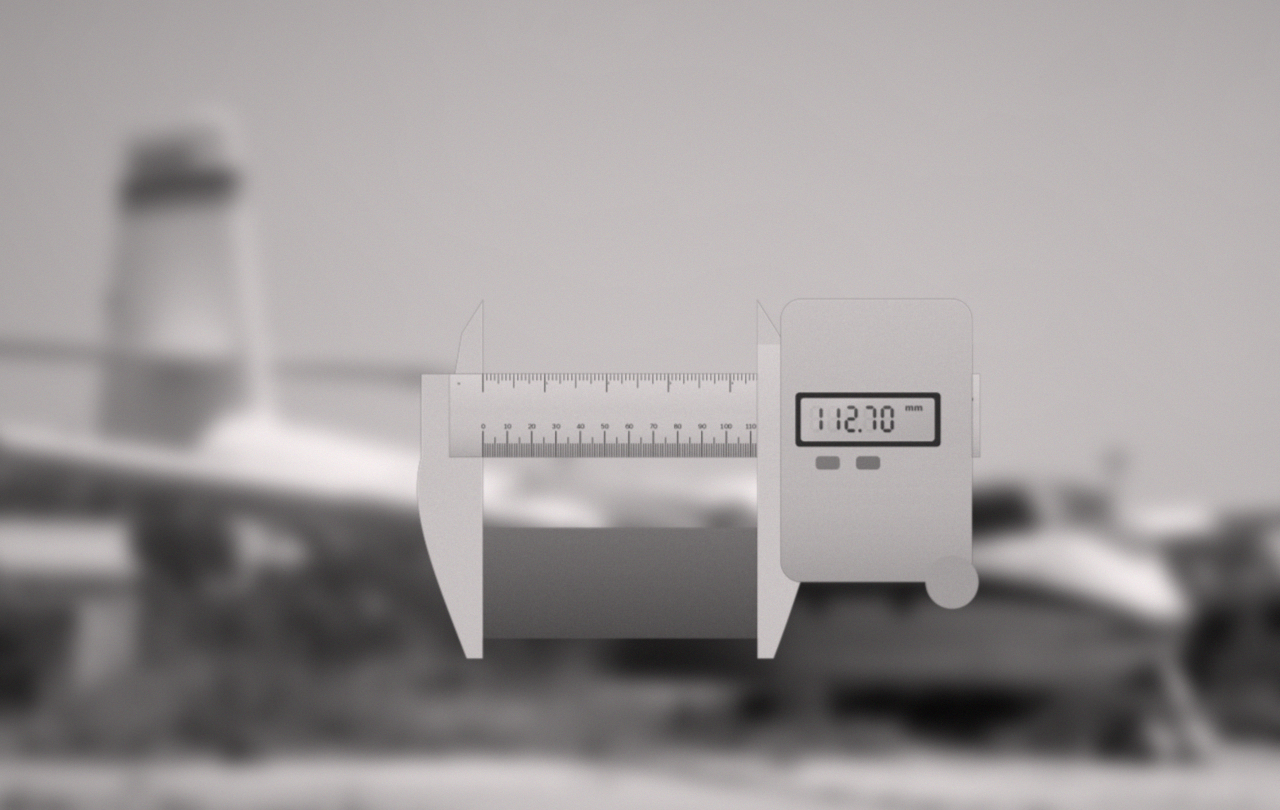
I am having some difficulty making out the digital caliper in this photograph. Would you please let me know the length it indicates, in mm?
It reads 112.70 mm
